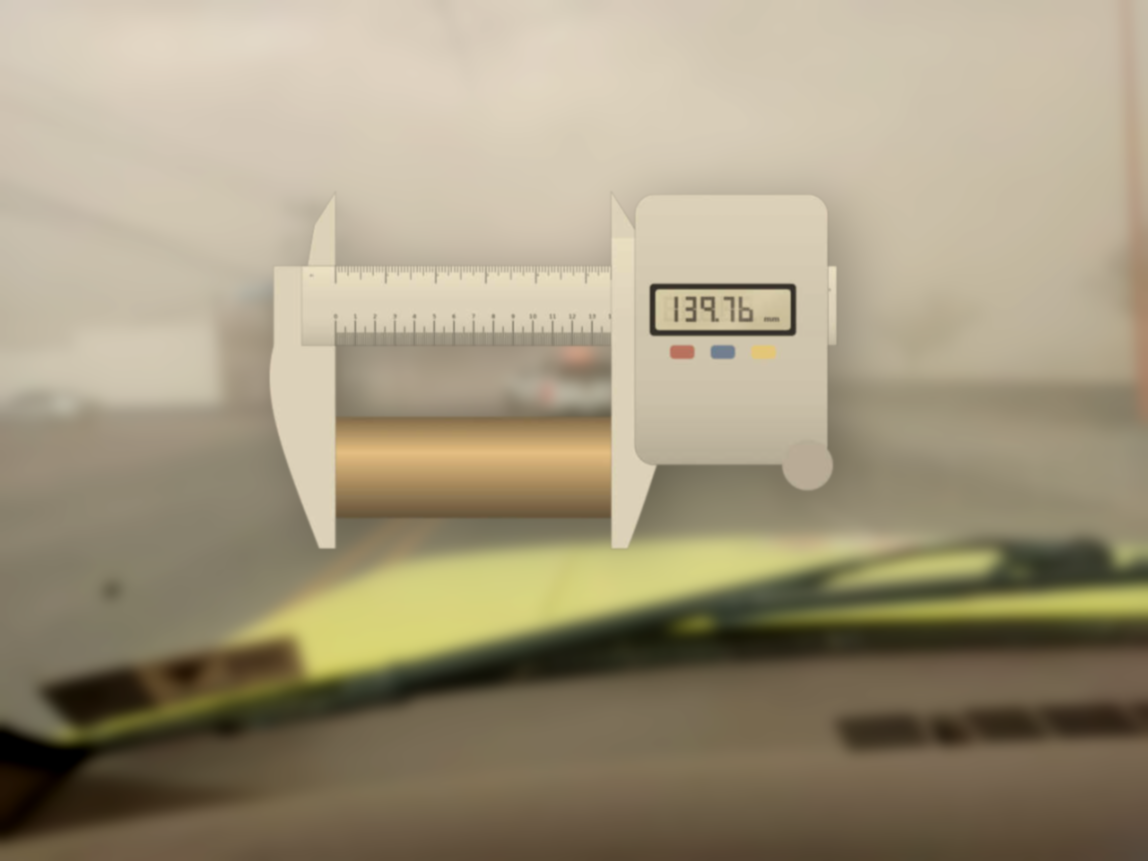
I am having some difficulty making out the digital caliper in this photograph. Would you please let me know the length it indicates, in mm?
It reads 139.76 mm
